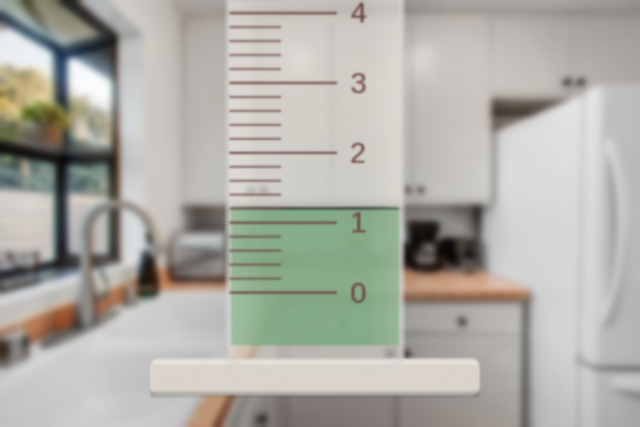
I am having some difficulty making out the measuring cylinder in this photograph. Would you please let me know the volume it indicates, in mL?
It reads 1.2 mL
